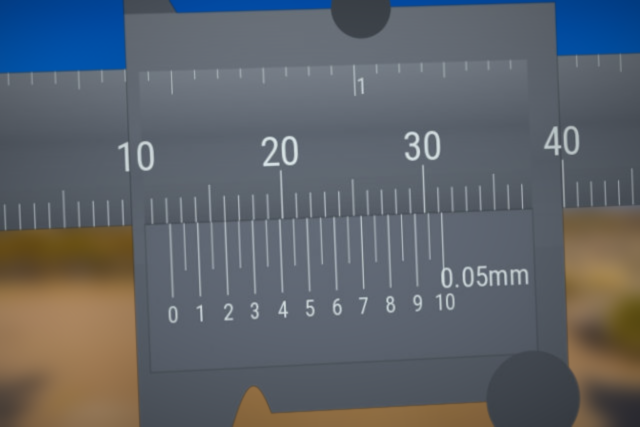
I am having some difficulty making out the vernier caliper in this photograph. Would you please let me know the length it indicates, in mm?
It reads 12.2 mm
